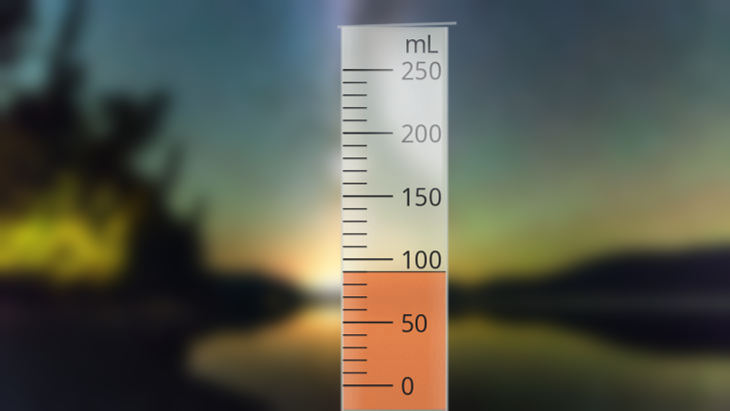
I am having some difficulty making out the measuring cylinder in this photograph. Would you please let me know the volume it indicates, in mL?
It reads 90 mL
